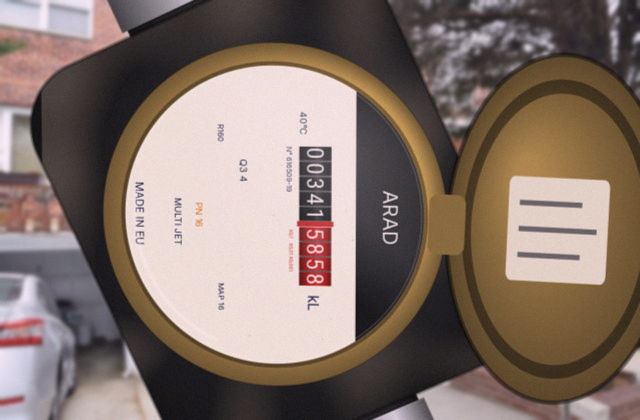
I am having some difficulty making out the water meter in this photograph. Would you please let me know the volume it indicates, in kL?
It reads 341.5858 kL
